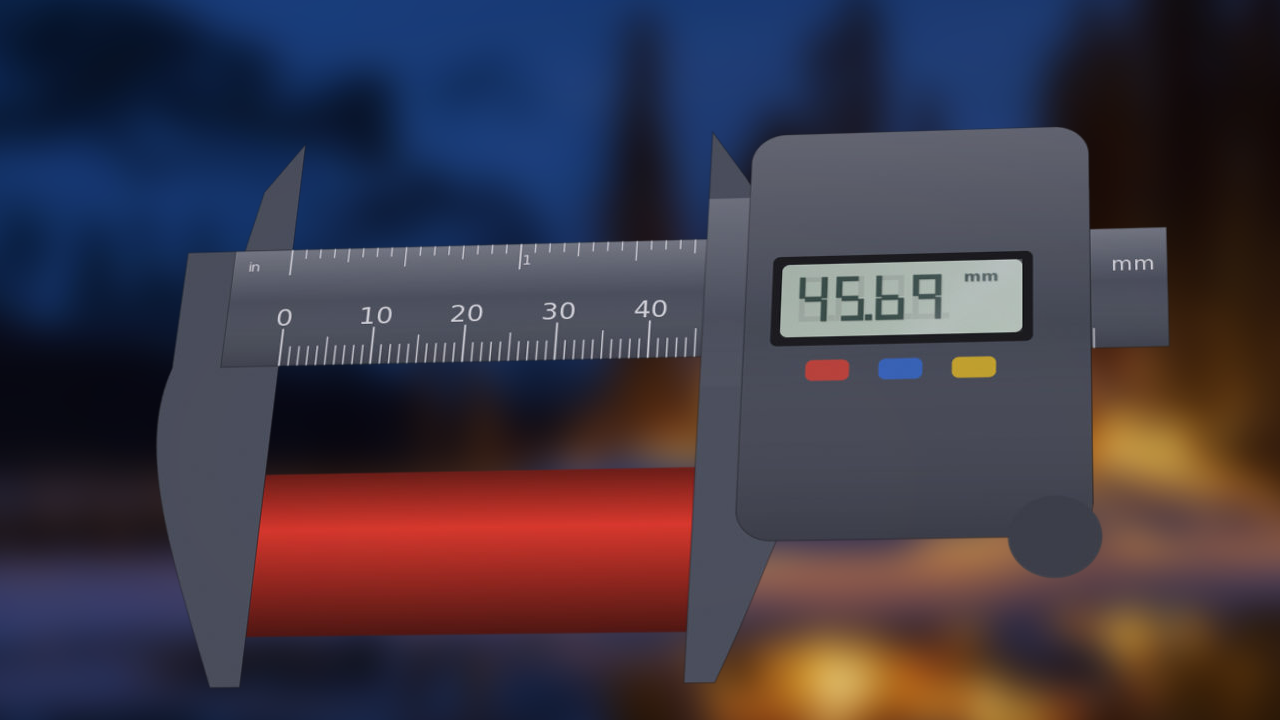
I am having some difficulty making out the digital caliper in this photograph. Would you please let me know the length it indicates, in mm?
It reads 45.69 mm
